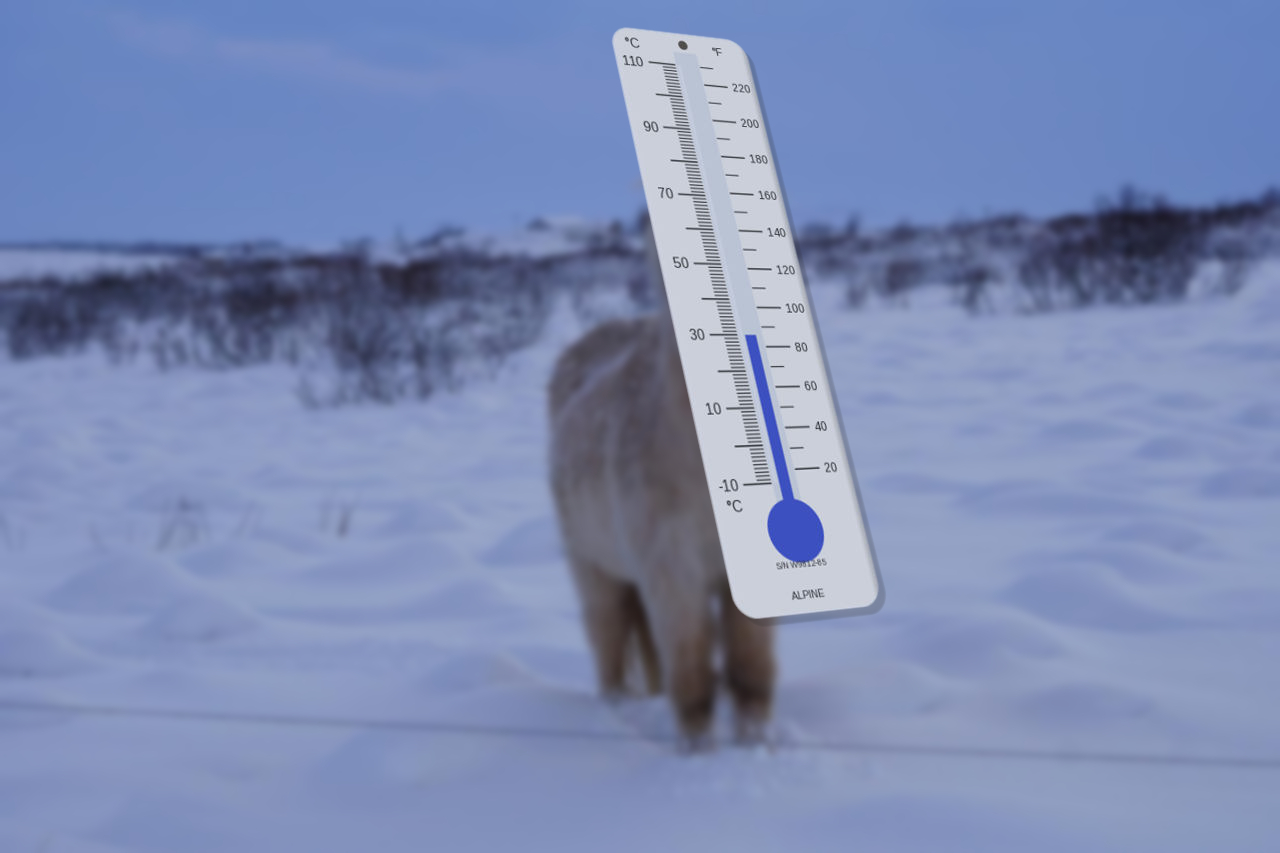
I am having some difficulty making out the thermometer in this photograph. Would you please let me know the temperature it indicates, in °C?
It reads 30 °C
